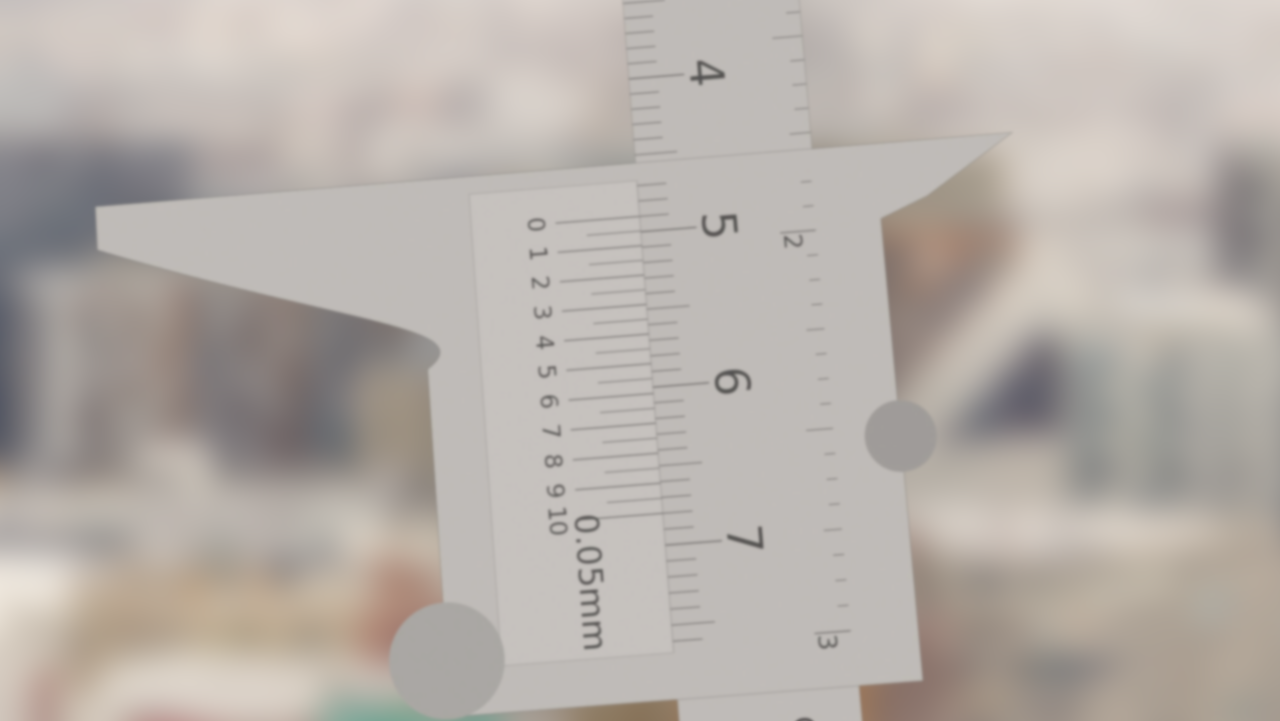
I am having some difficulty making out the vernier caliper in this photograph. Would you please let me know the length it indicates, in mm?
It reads 49.0 mm
